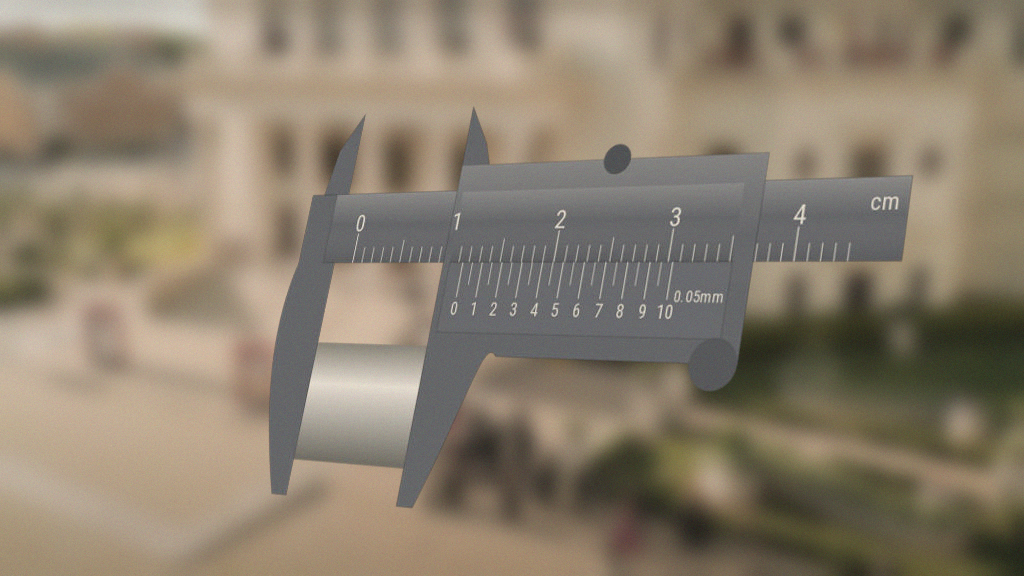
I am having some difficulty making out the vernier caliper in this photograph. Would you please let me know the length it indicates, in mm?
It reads 11.4 mm
